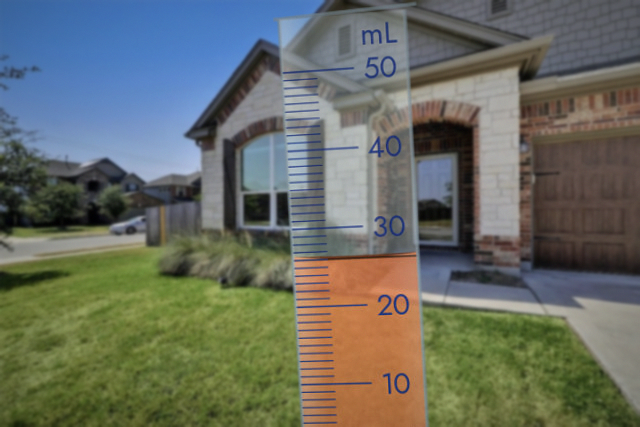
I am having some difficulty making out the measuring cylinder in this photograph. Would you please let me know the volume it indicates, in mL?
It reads 26 mL
